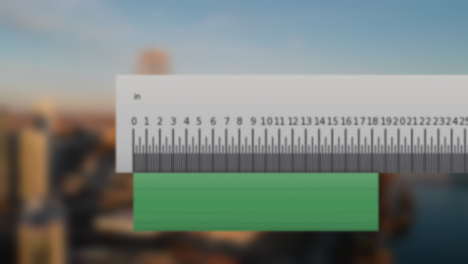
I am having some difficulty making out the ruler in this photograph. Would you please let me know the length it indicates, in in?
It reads 18.5 in
